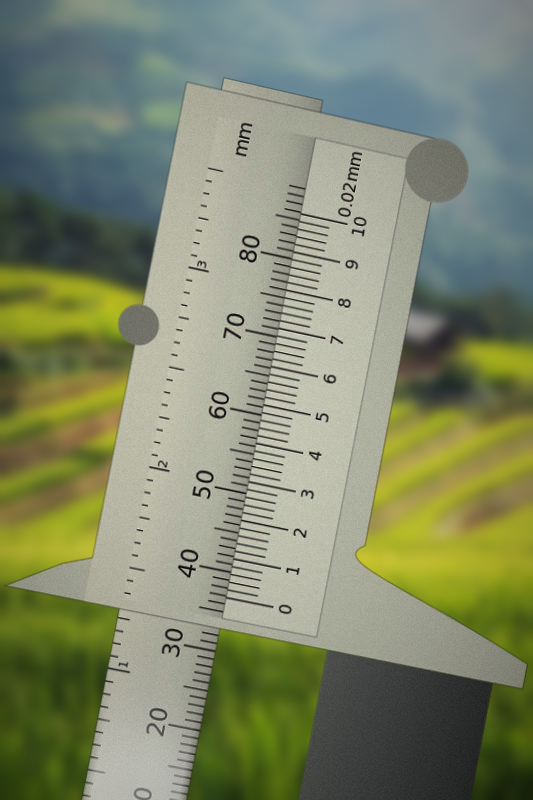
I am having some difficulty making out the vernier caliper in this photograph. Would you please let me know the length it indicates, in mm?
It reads 36.8 mm
